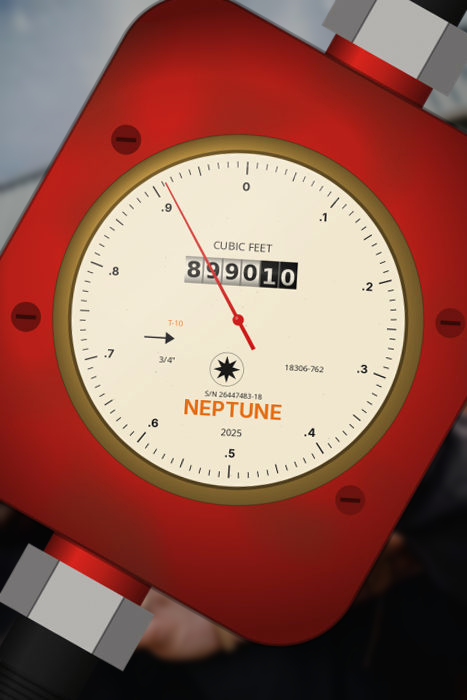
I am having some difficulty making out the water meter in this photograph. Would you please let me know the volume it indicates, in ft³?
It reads 899009.91 ft³
